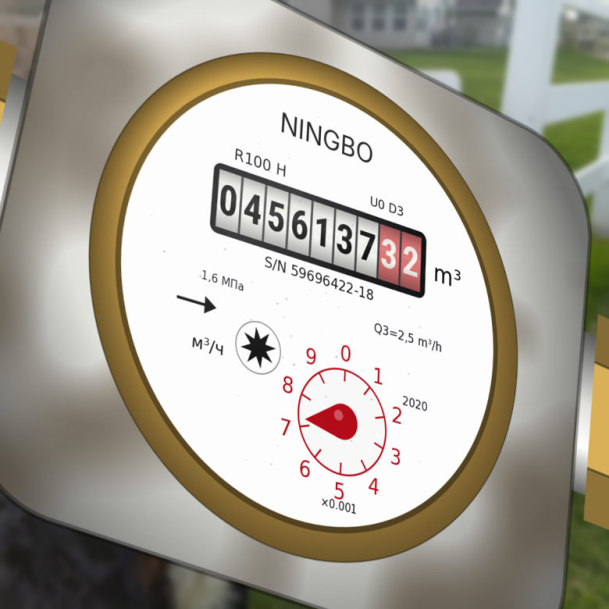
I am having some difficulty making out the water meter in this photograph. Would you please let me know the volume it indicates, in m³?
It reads 456137.327 m³
